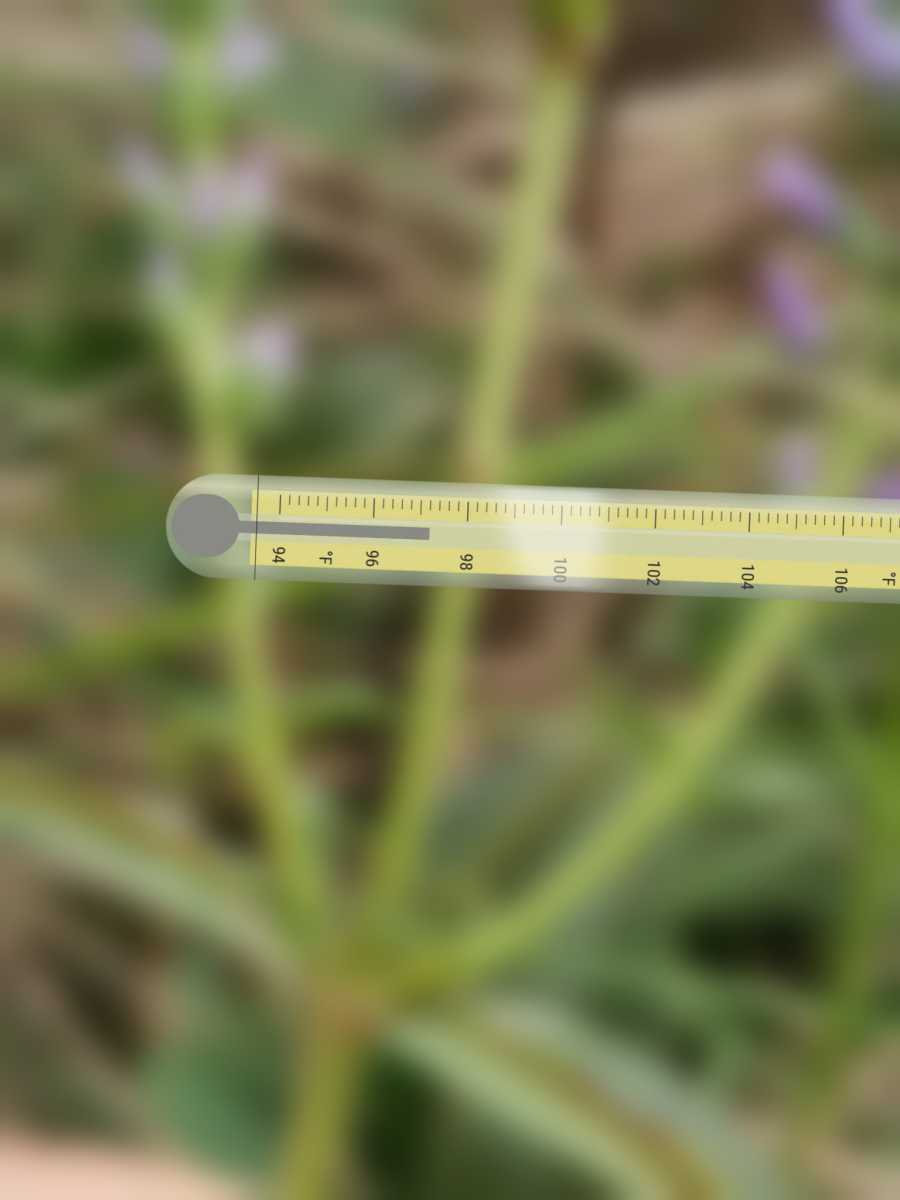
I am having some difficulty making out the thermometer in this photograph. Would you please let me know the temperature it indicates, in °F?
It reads 97.2 °F
